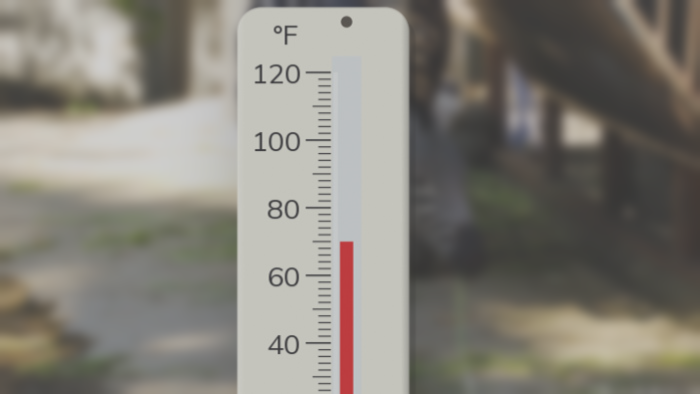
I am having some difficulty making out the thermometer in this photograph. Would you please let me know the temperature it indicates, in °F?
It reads 70 °F
